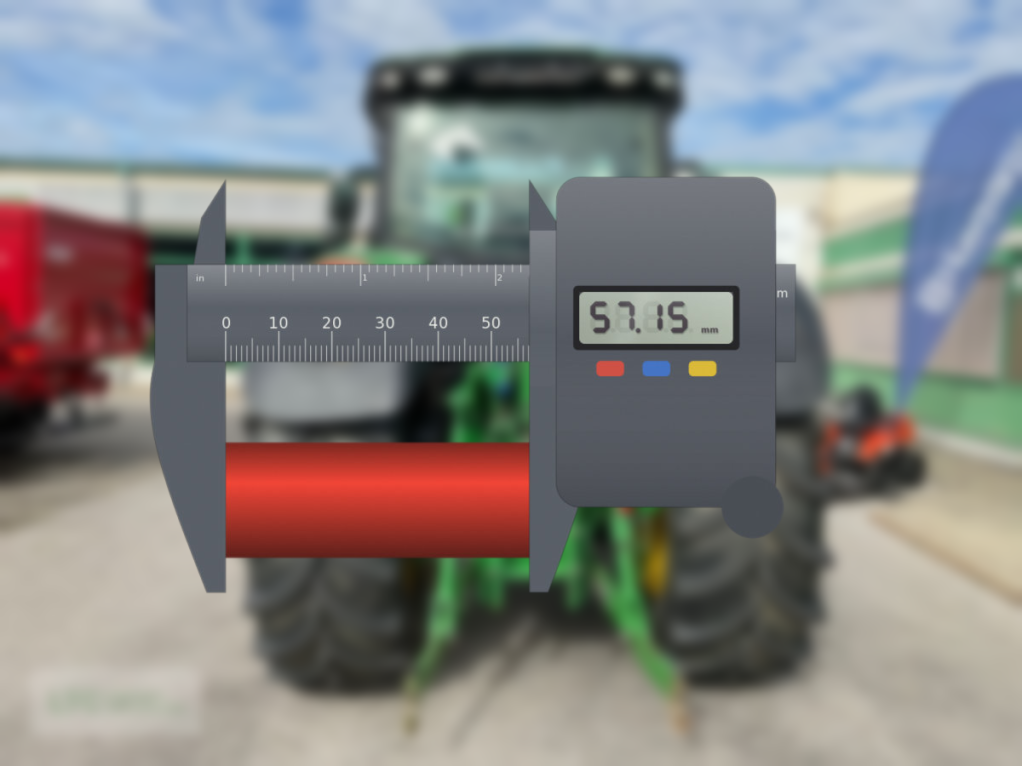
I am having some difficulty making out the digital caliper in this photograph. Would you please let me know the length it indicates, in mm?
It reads 57.15 mm
